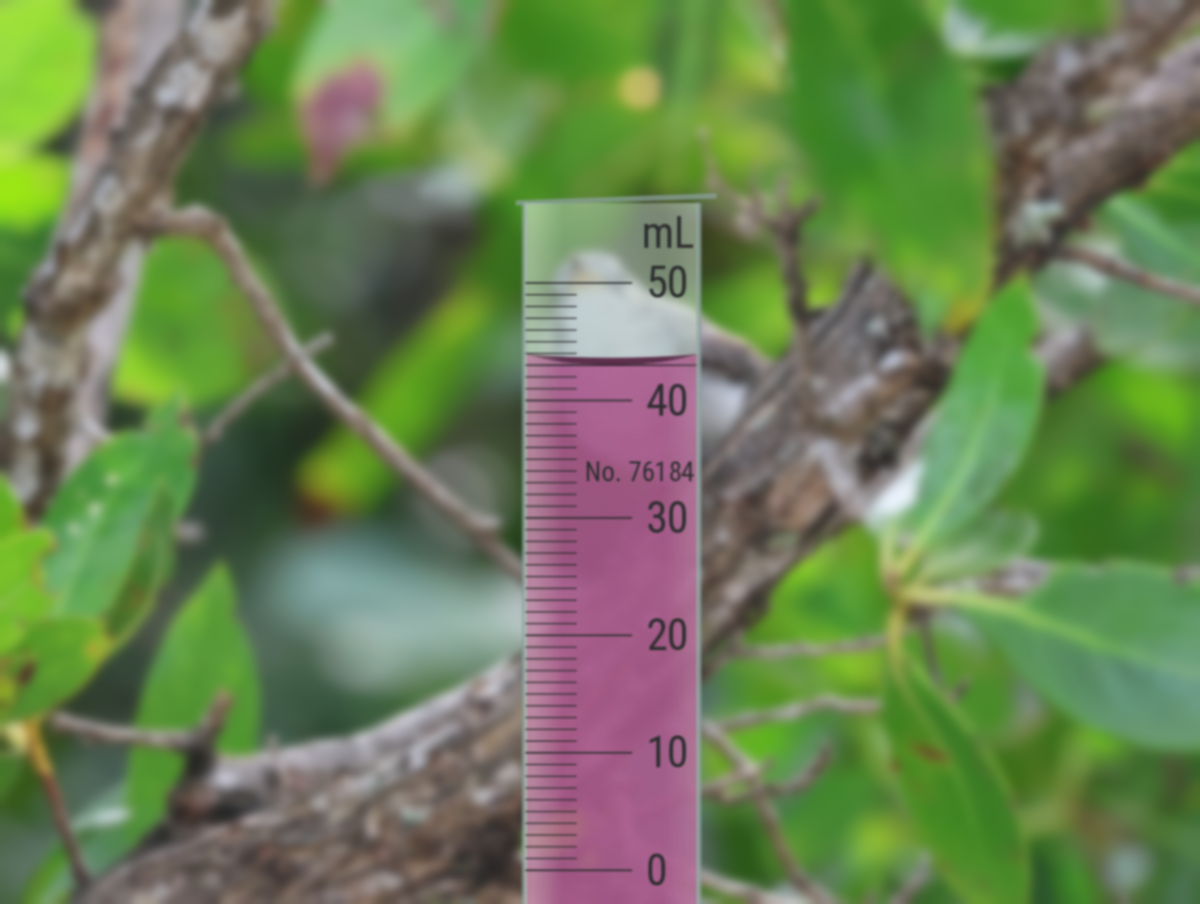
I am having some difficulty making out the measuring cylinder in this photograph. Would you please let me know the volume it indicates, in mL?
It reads 43 mL
